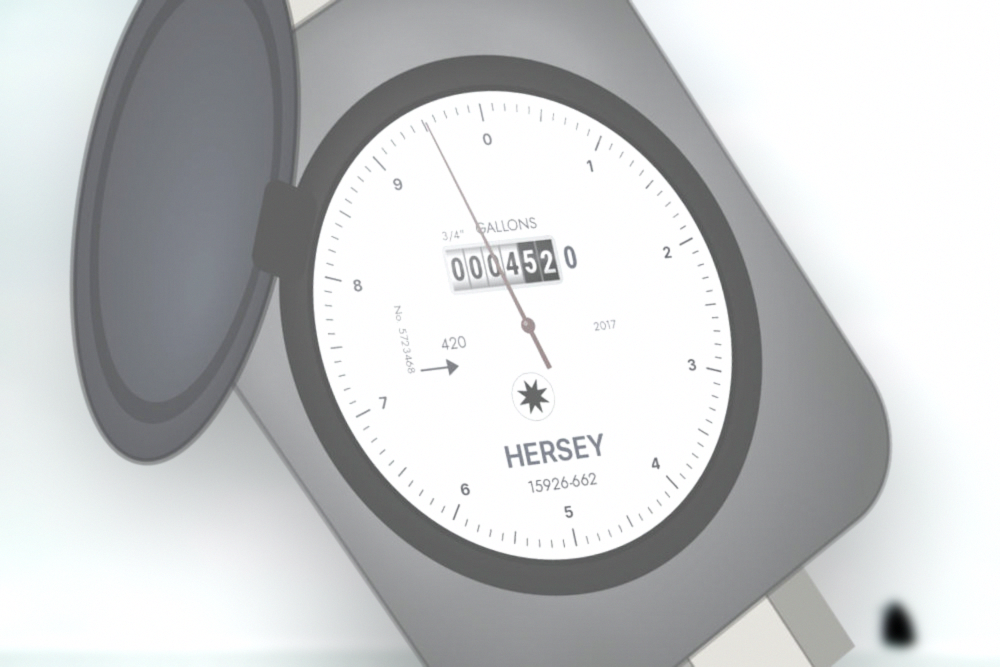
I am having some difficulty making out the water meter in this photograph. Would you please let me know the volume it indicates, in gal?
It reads 4519.5 gal
